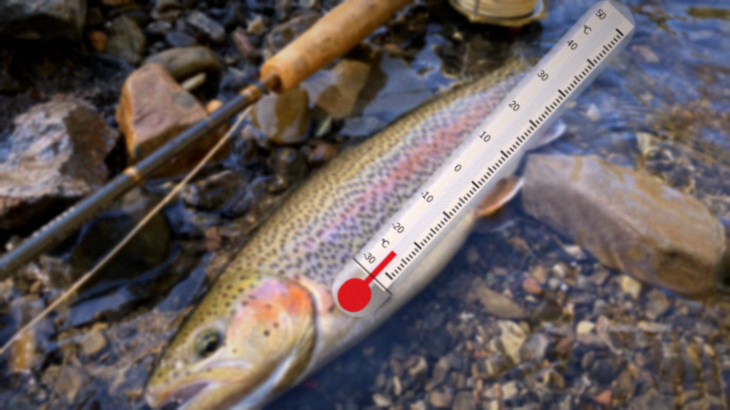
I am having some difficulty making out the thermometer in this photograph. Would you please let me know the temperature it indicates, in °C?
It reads -25 °C
